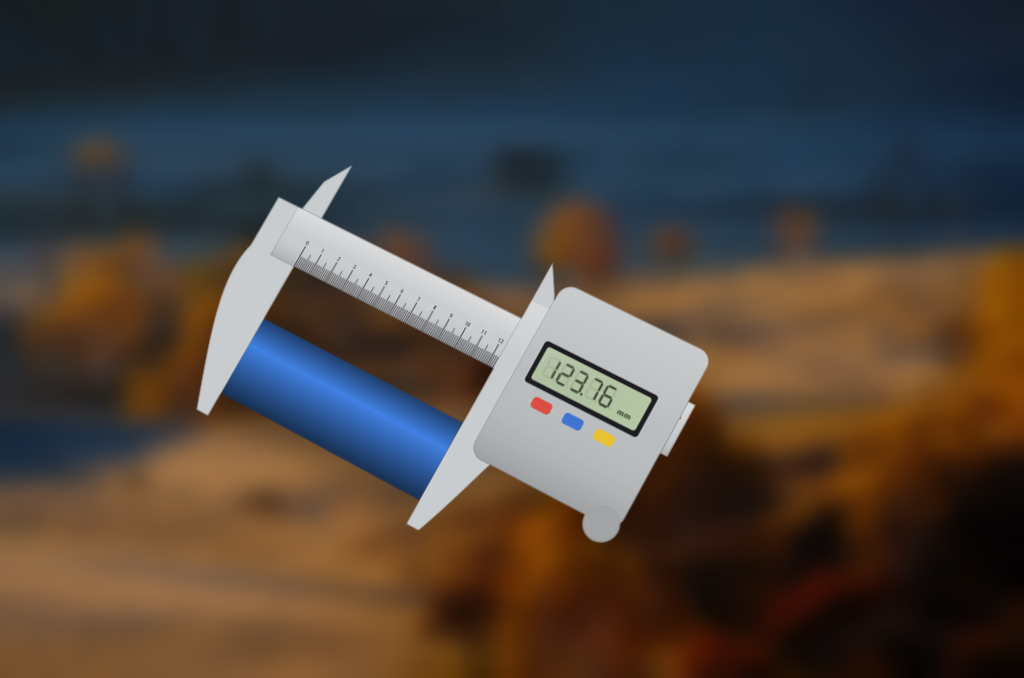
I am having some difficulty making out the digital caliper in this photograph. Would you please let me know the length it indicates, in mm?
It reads 123.76 mm
